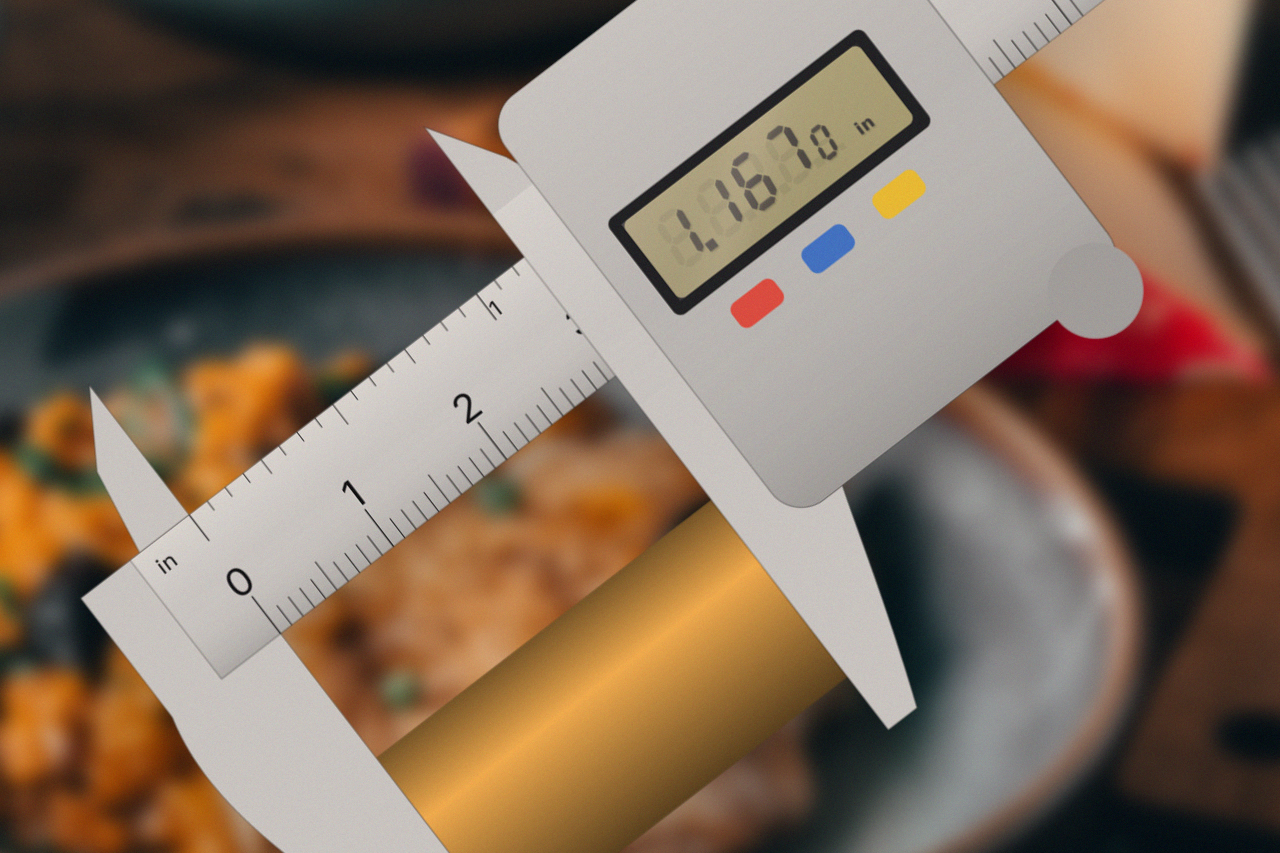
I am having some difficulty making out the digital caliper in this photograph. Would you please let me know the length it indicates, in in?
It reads 1.1670 in
